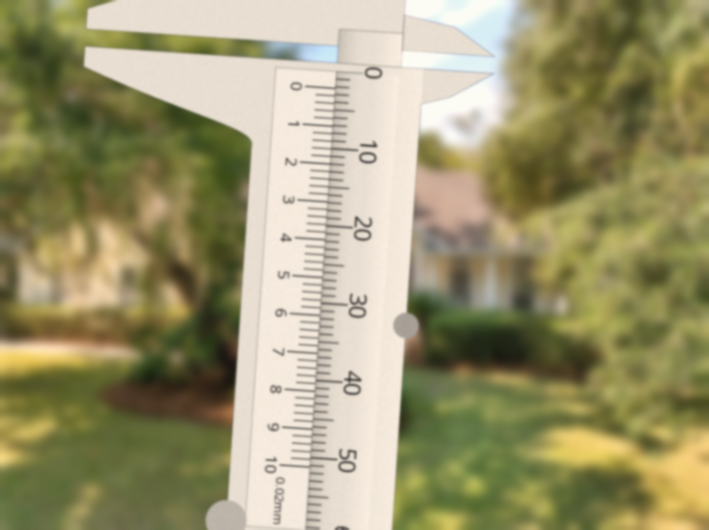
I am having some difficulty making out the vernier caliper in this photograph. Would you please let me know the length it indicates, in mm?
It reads 2.2 mm
